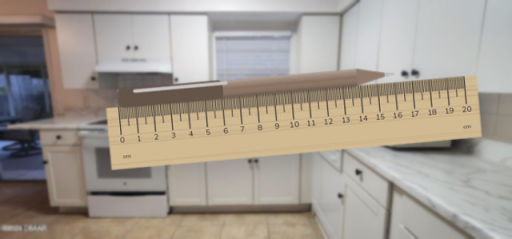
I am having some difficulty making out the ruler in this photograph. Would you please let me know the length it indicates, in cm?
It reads 16 cm
